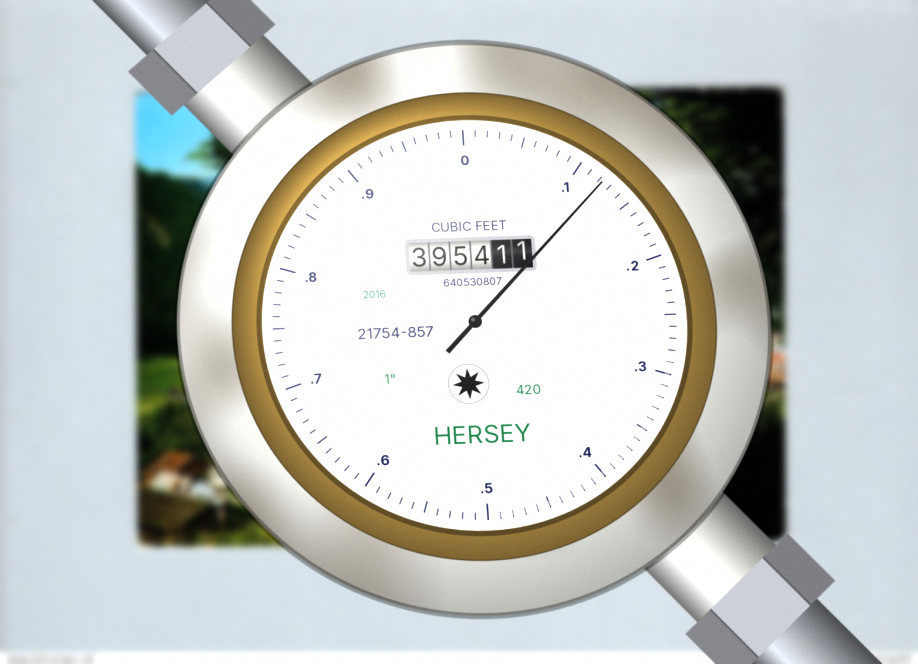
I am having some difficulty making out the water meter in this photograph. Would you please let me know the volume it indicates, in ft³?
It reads 395411.12 ft³
